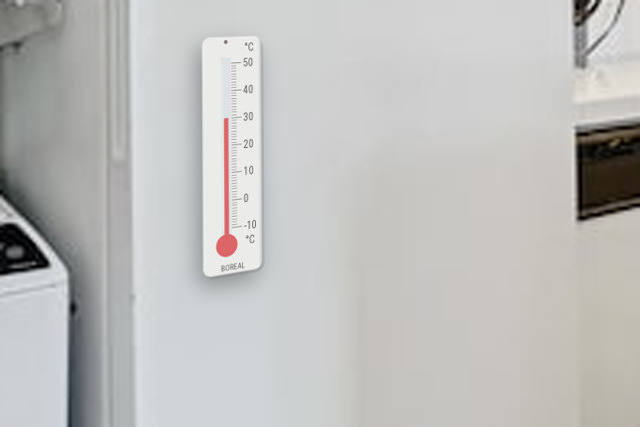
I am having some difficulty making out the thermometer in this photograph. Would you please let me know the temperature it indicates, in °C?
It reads 30 °C
